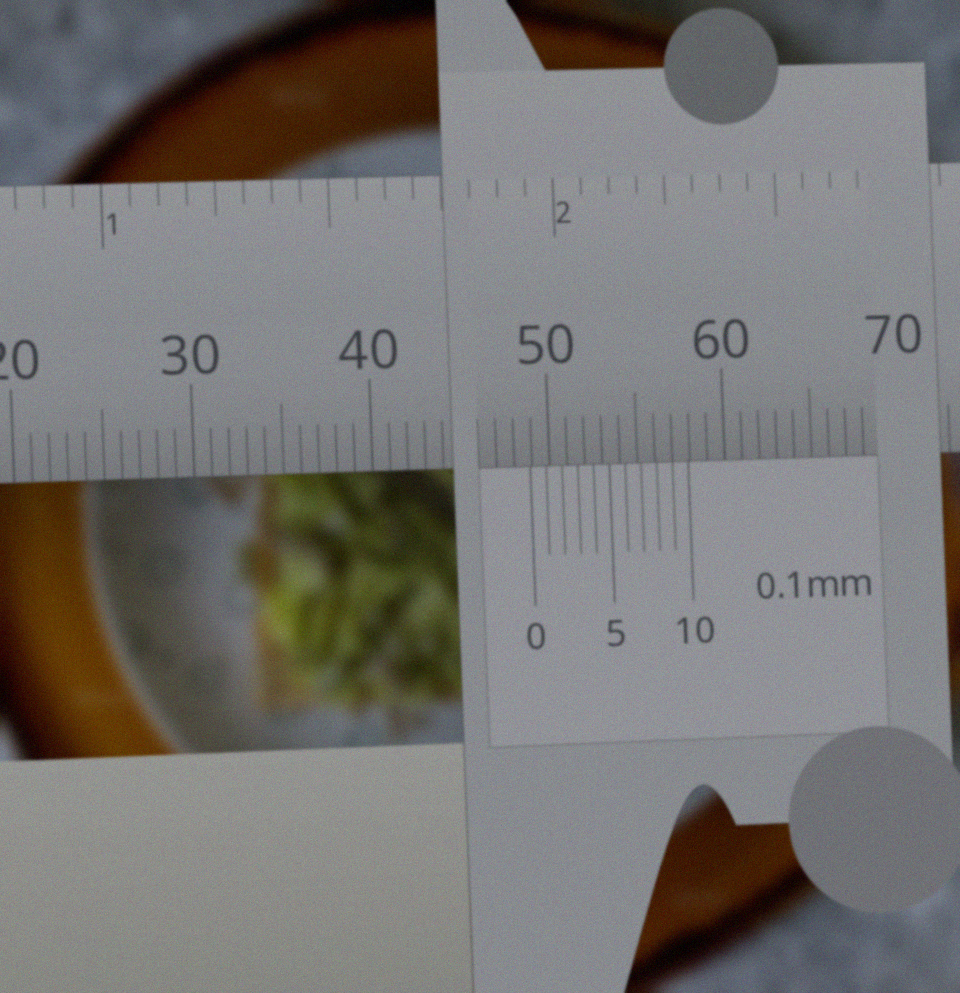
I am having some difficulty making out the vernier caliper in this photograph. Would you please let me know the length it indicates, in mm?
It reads 48.9 mm
